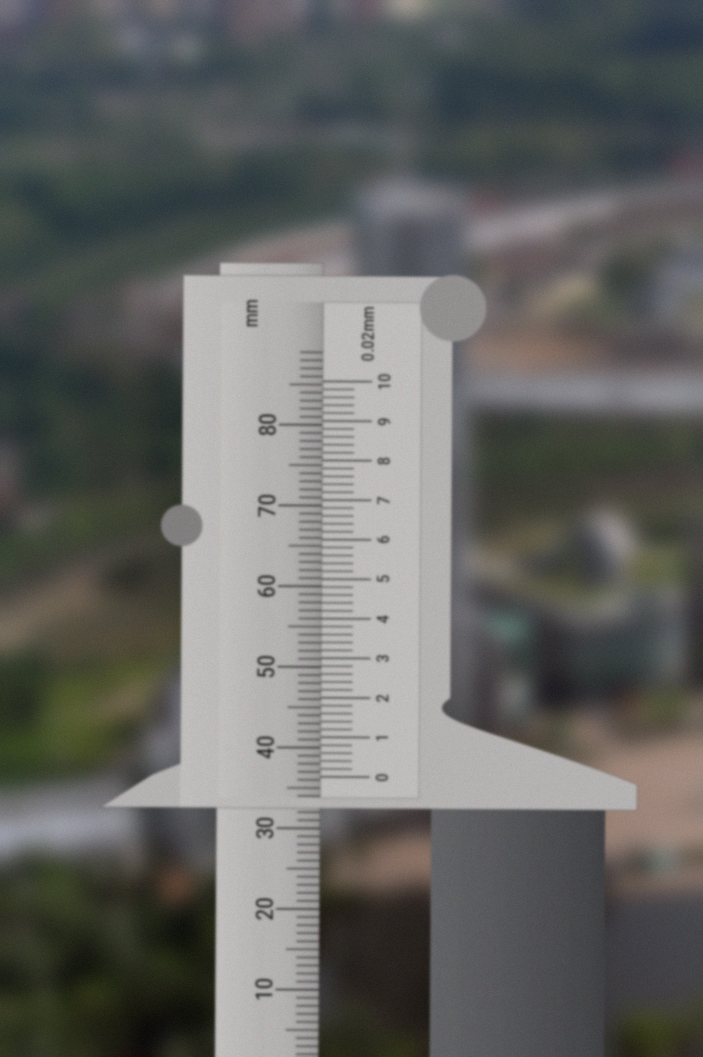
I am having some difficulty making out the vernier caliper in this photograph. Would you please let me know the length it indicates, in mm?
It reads 36.4 mm
